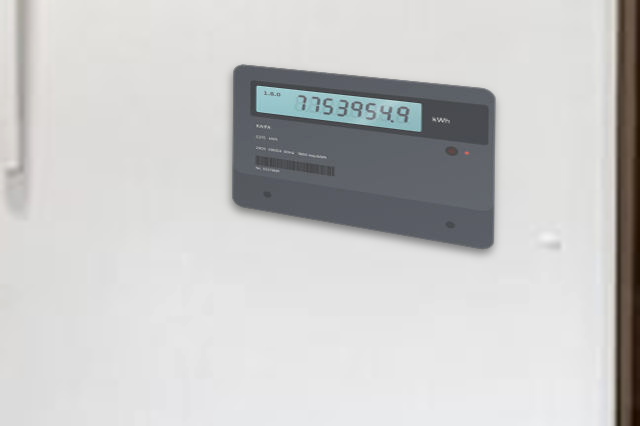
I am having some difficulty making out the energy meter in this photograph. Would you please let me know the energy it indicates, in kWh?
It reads 7753954.9 kWh
